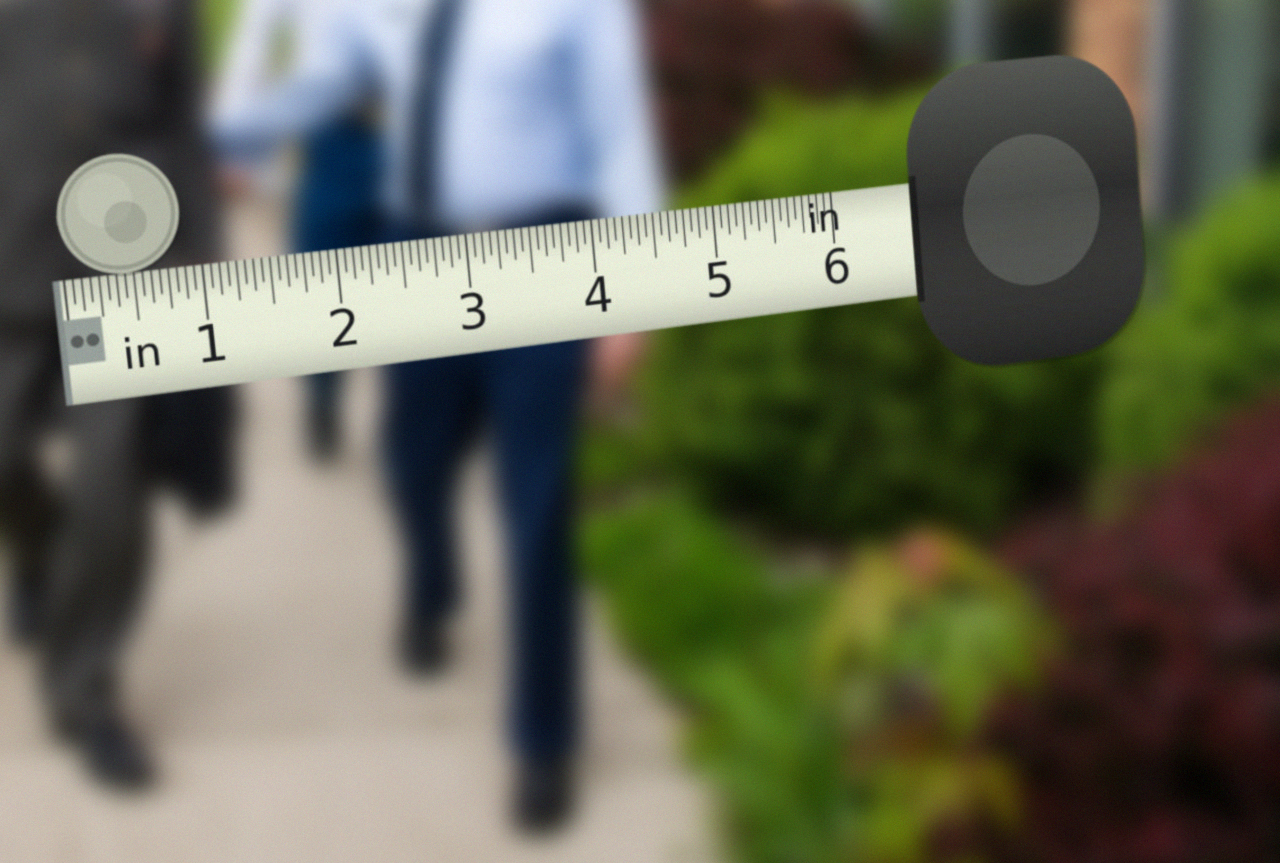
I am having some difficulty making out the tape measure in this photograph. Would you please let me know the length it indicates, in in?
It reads 0.875 in
